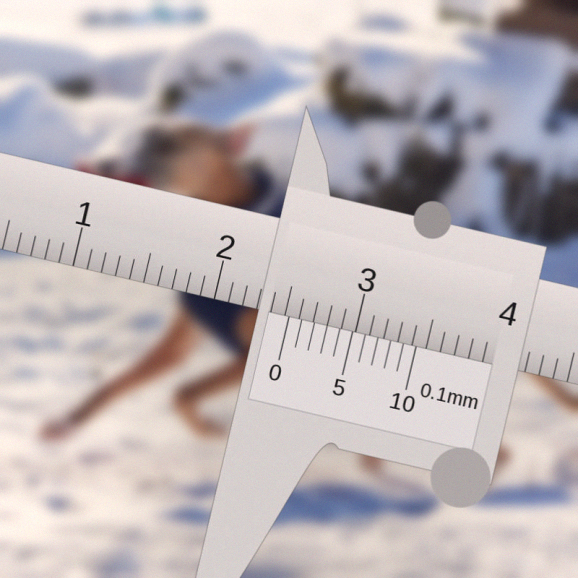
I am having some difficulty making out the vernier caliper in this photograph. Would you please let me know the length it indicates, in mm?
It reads 25.3 mm
